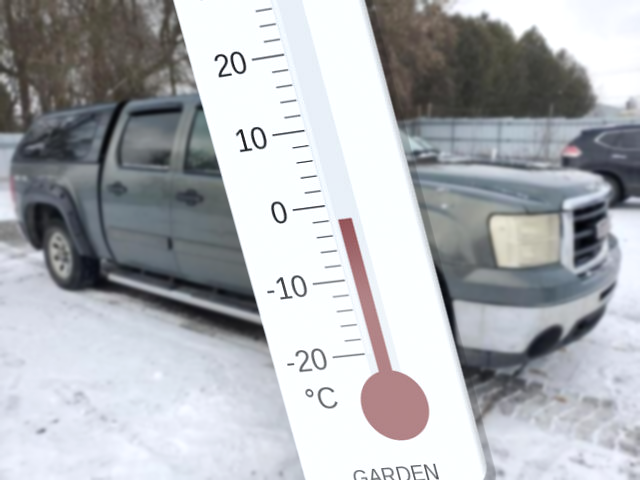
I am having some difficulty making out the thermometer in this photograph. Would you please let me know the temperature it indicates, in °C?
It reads -2 °C
